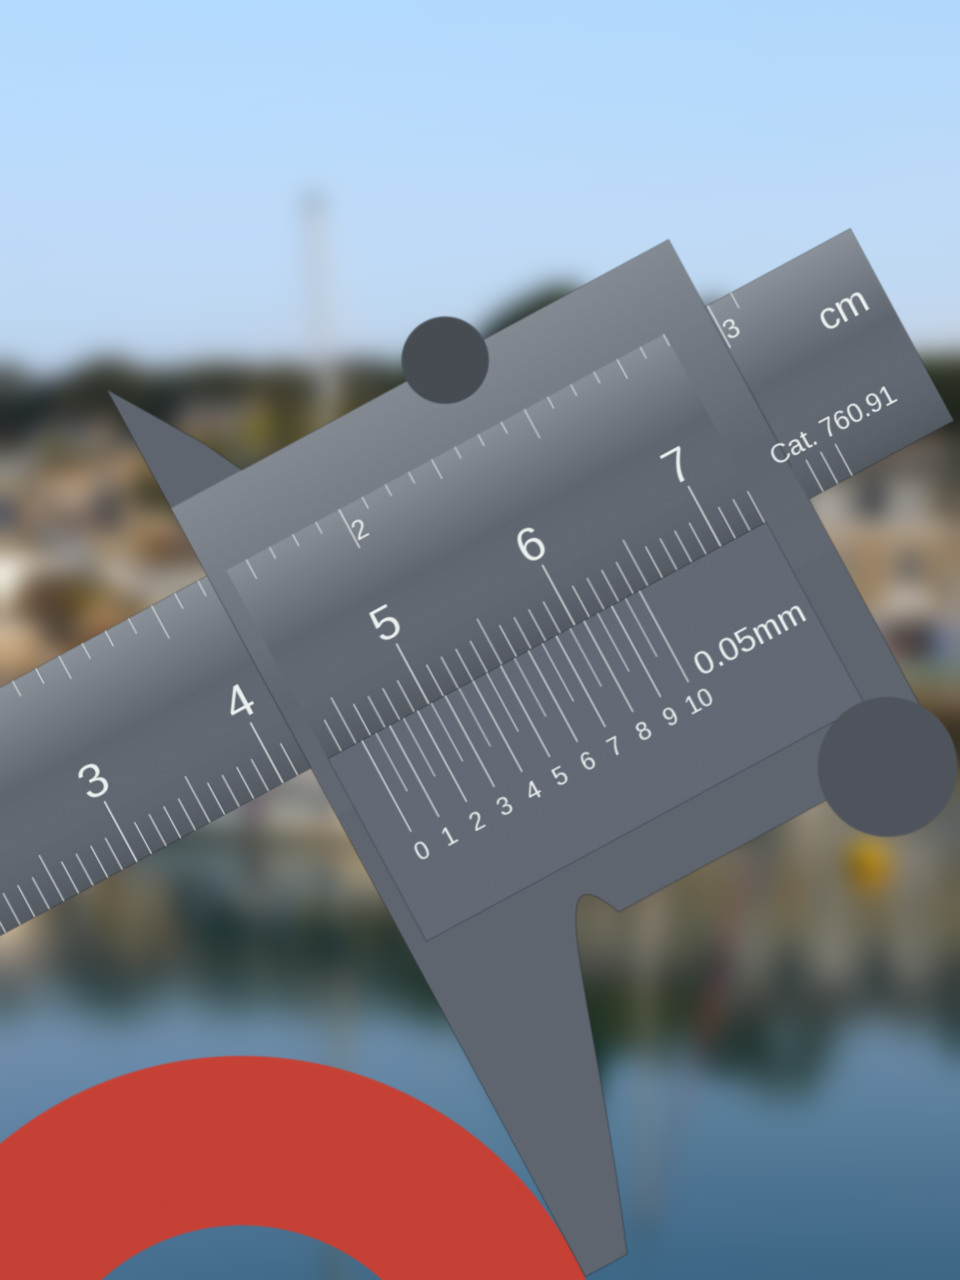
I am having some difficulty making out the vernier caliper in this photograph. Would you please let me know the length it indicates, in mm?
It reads 45.4 mm
